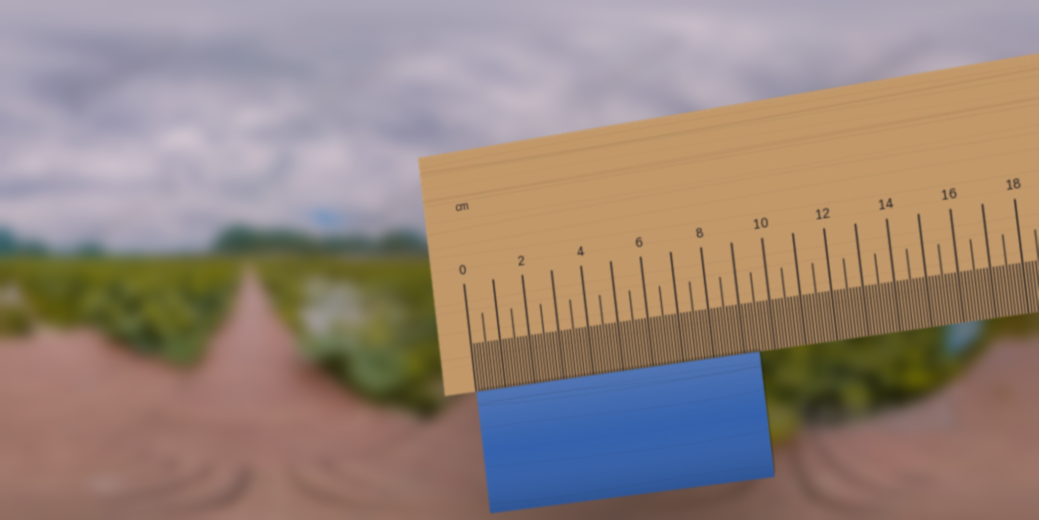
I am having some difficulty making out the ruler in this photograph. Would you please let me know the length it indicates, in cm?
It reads 9.5 cm
